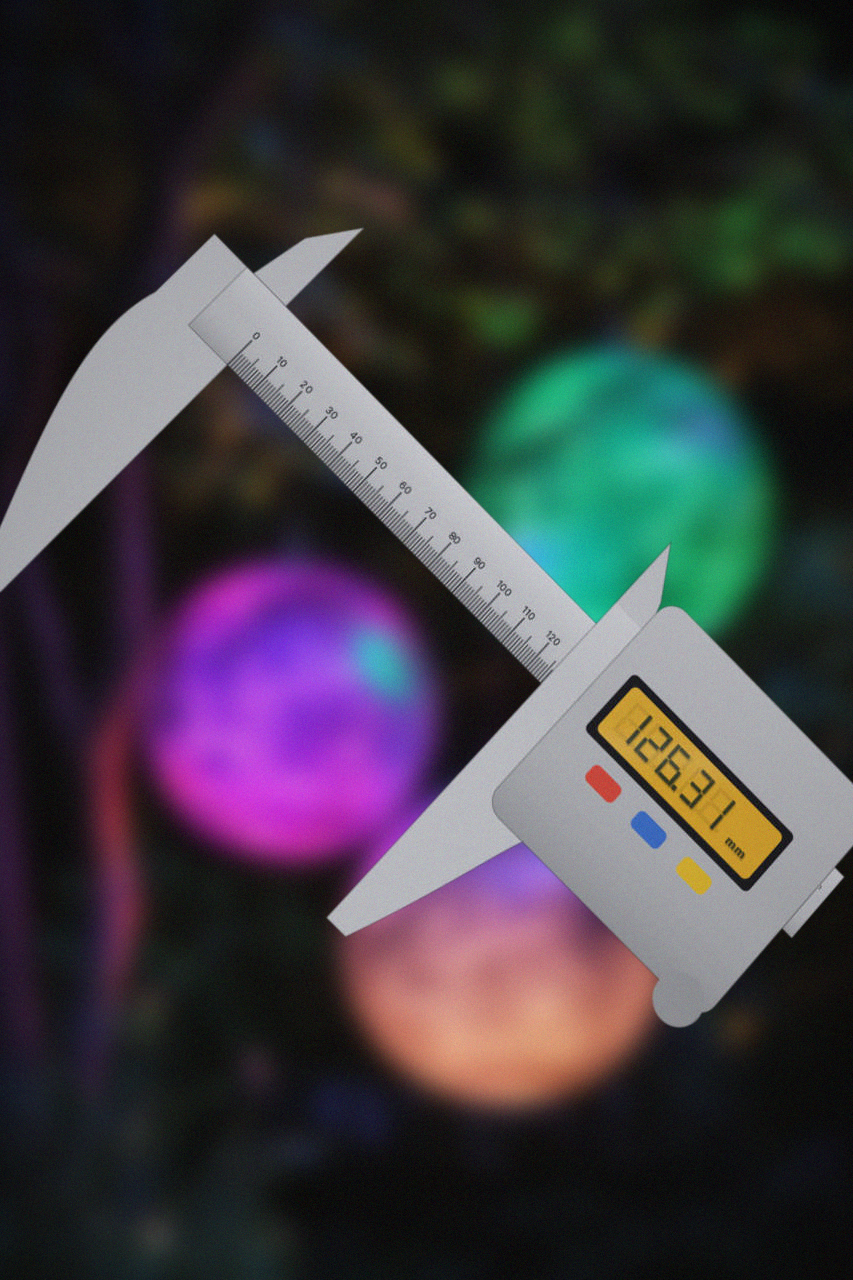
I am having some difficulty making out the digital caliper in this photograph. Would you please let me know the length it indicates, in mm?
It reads 126.31 mm
